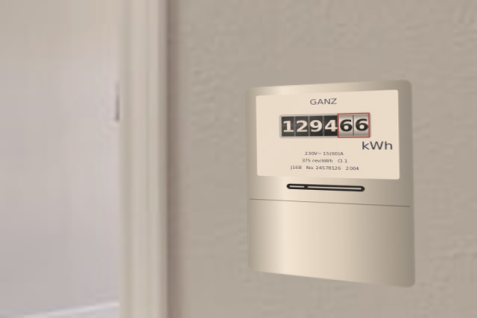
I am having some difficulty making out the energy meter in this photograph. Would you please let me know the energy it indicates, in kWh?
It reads 1294.66 kWh
